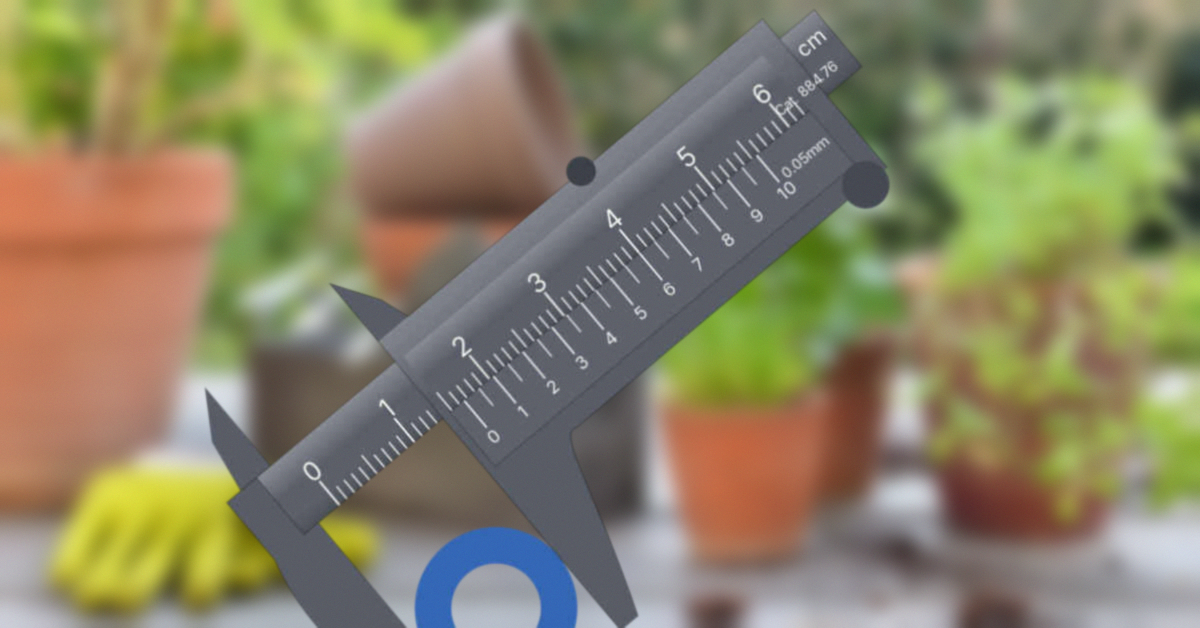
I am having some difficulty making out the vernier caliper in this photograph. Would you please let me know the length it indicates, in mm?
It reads 16.6 mm
